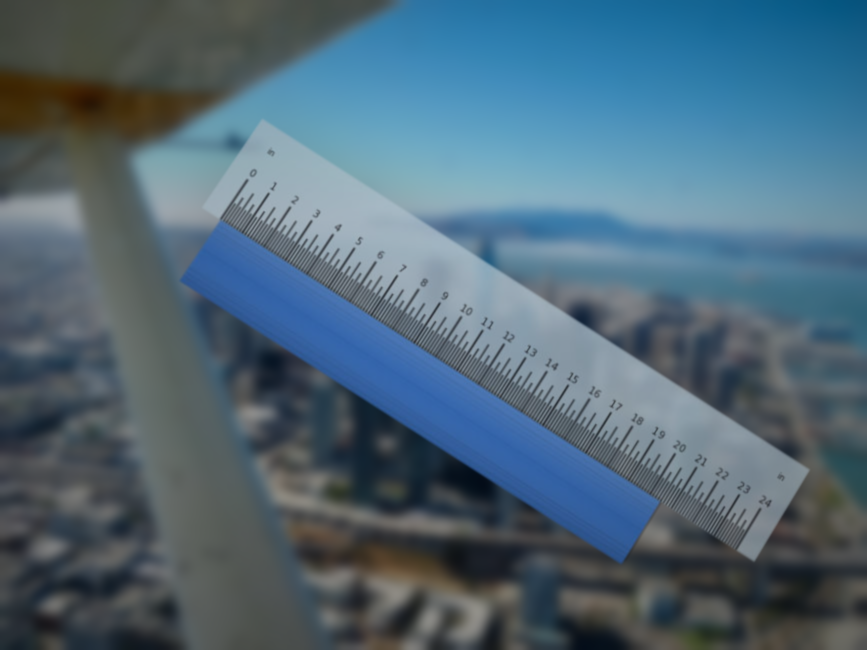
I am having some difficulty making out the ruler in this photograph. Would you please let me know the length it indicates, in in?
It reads 20.5 in
